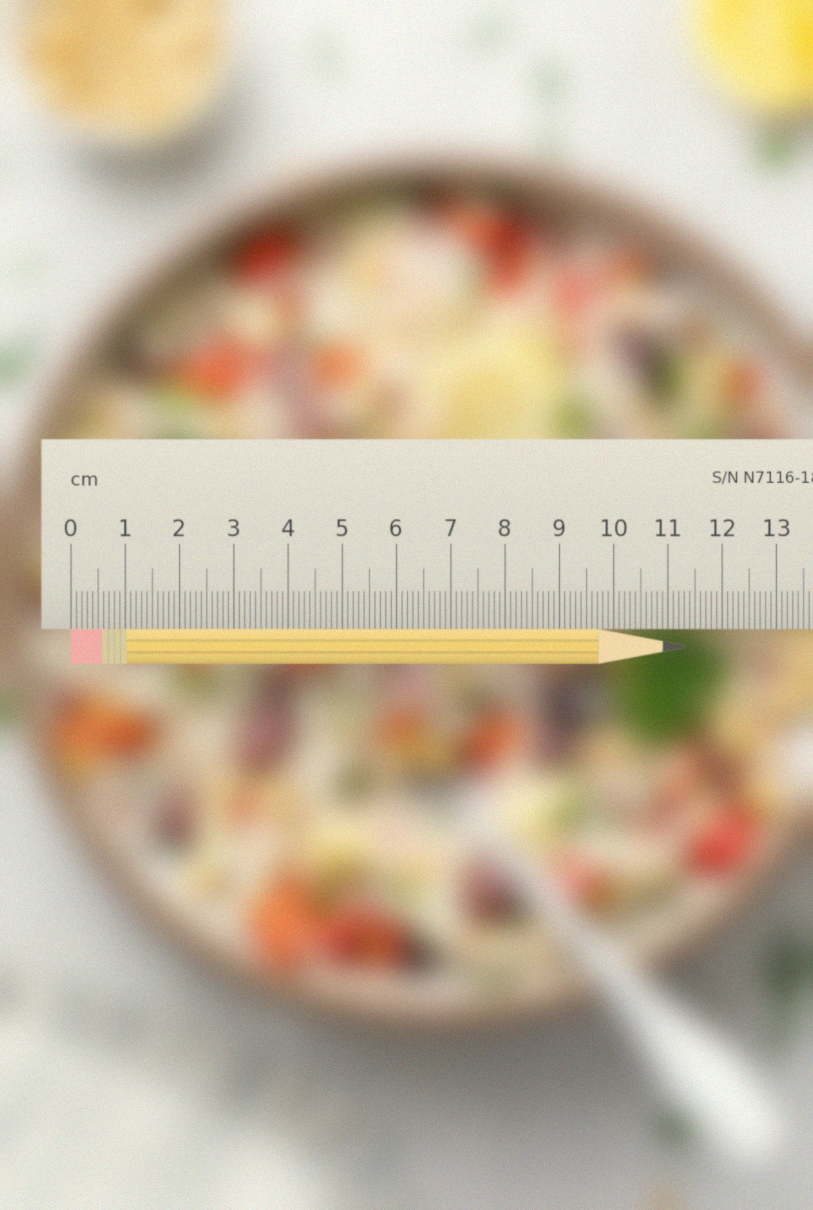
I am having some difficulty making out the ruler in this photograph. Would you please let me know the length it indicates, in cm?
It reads 11.3 cm
